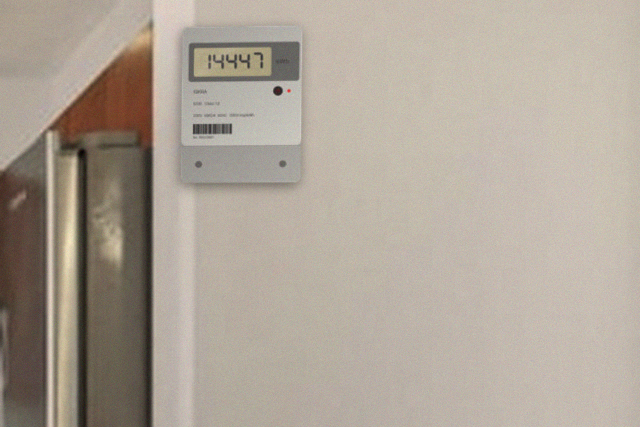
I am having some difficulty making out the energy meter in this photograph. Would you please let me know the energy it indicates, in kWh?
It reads 14447 kWh
